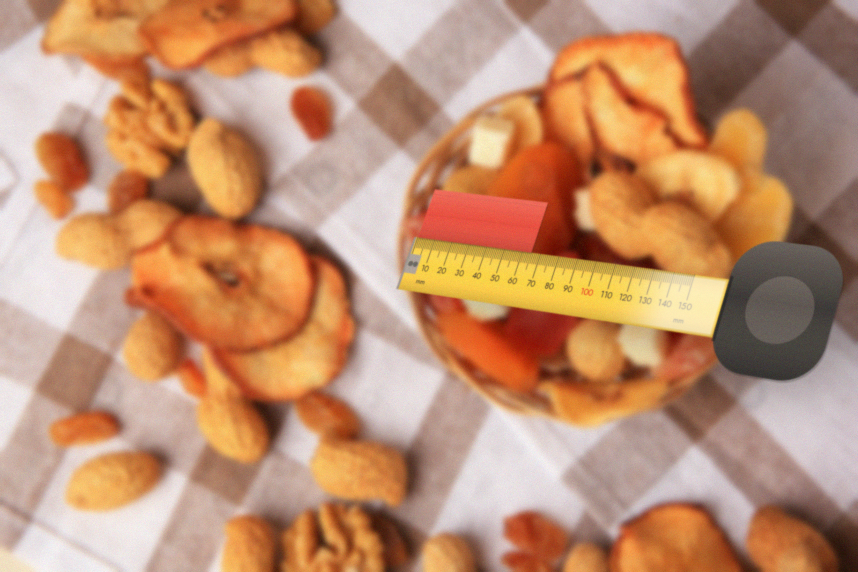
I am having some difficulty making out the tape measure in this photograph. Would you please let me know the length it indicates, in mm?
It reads 65 mm
